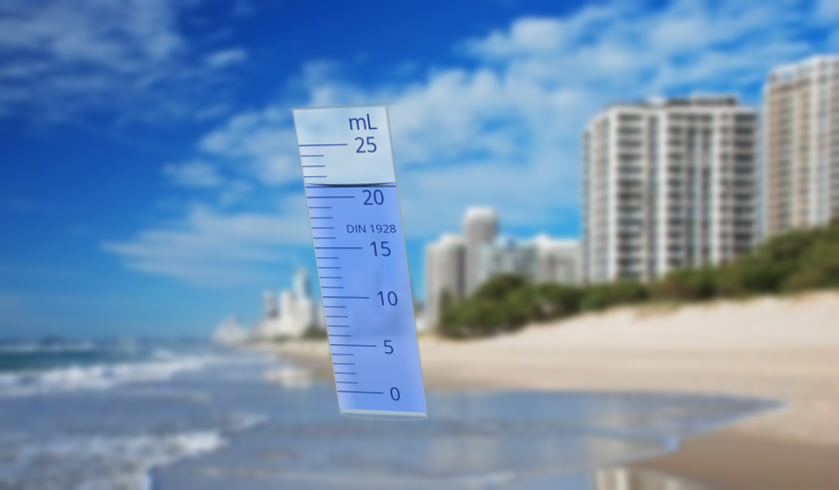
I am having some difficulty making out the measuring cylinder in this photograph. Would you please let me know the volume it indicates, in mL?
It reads 21 mL
